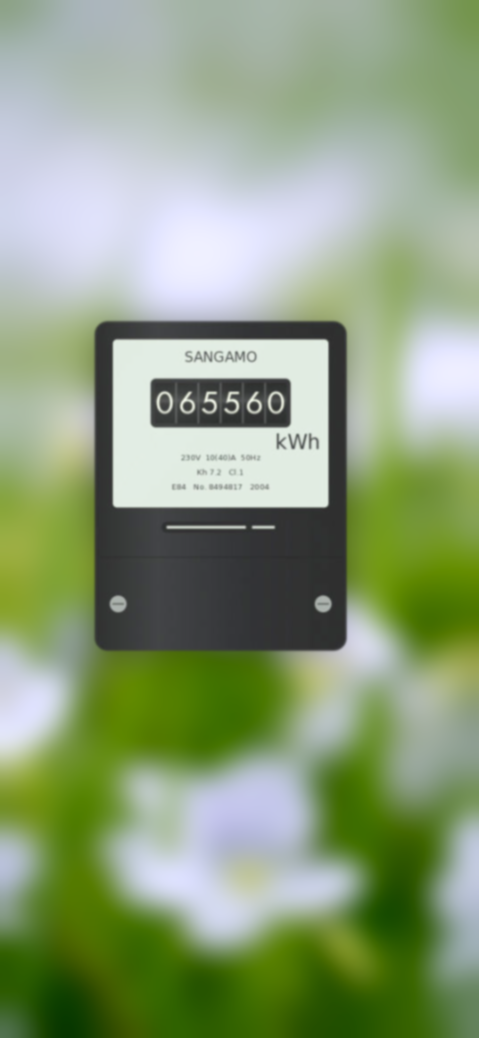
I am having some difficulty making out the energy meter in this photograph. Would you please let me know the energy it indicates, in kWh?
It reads 65560 kWh
